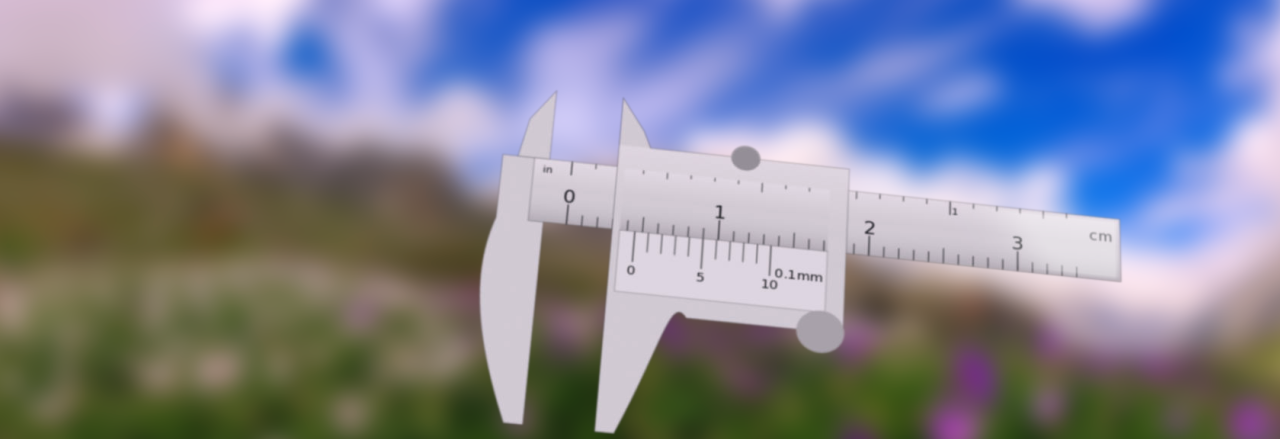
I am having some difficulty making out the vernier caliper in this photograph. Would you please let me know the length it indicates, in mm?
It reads 4.5 mm
